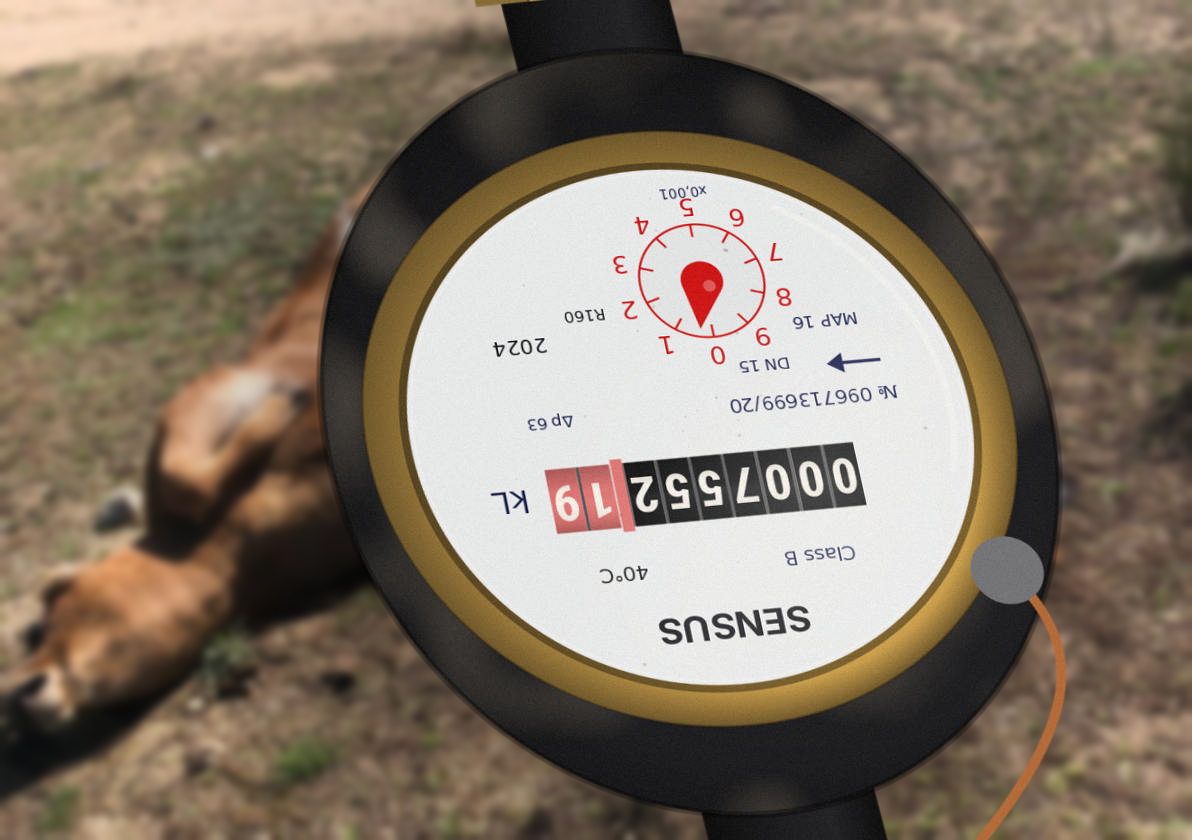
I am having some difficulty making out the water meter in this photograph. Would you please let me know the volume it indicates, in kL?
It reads 7552.190 kL
